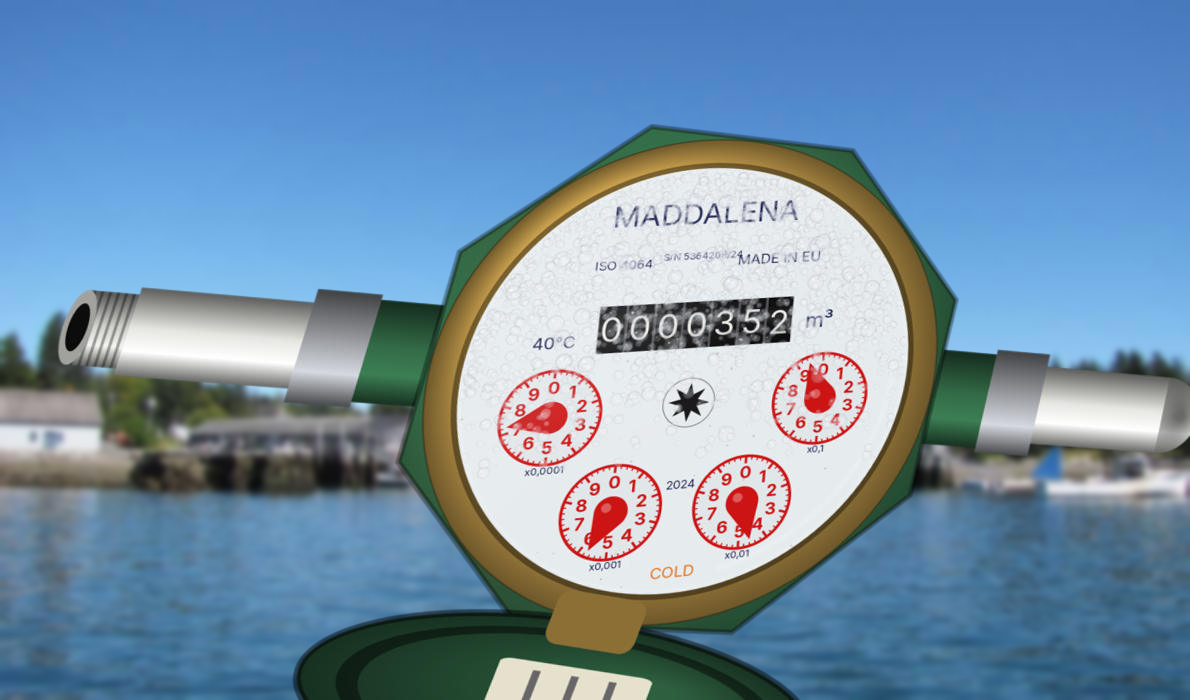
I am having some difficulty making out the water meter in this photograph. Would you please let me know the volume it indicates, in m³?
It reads 351.9457 m³
